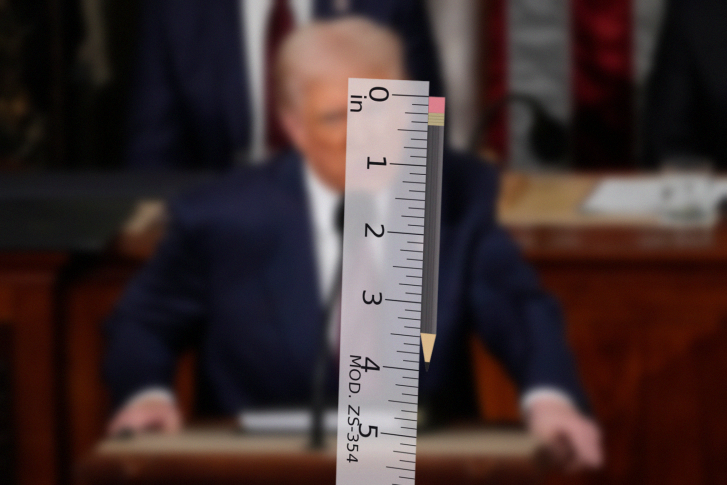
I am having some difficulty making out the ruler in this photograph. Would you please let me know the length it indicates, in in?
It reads 4 in
